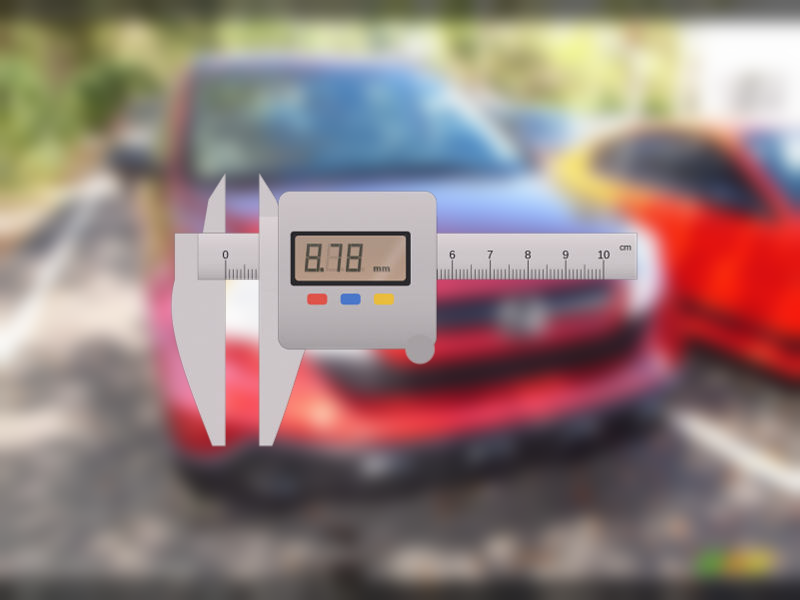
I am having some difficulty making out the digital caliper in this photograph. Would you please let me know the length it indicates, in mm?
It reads 8.78 mm
